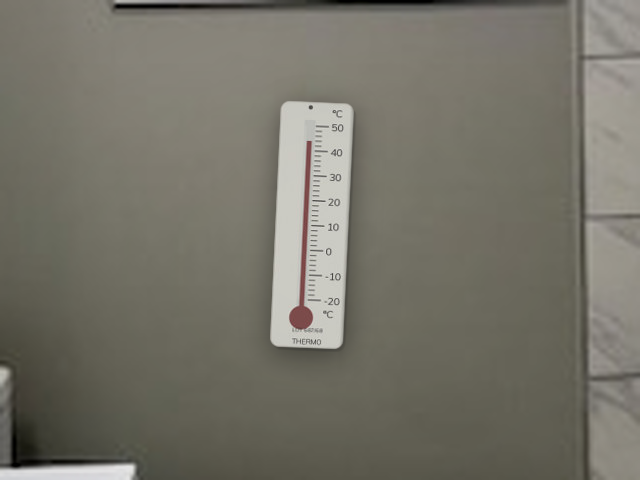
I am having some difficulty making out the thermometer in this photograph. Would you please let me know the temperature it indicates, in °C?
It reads 44 °C
